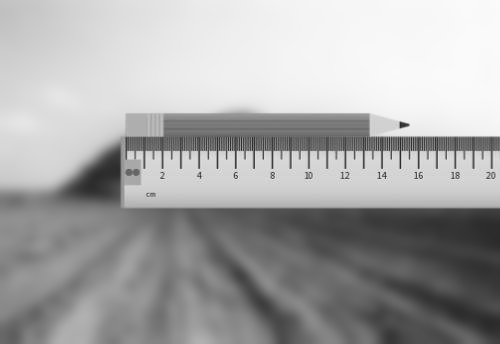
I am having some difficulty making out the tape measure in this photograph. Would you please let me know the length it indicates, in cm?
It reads 15.5 cm
